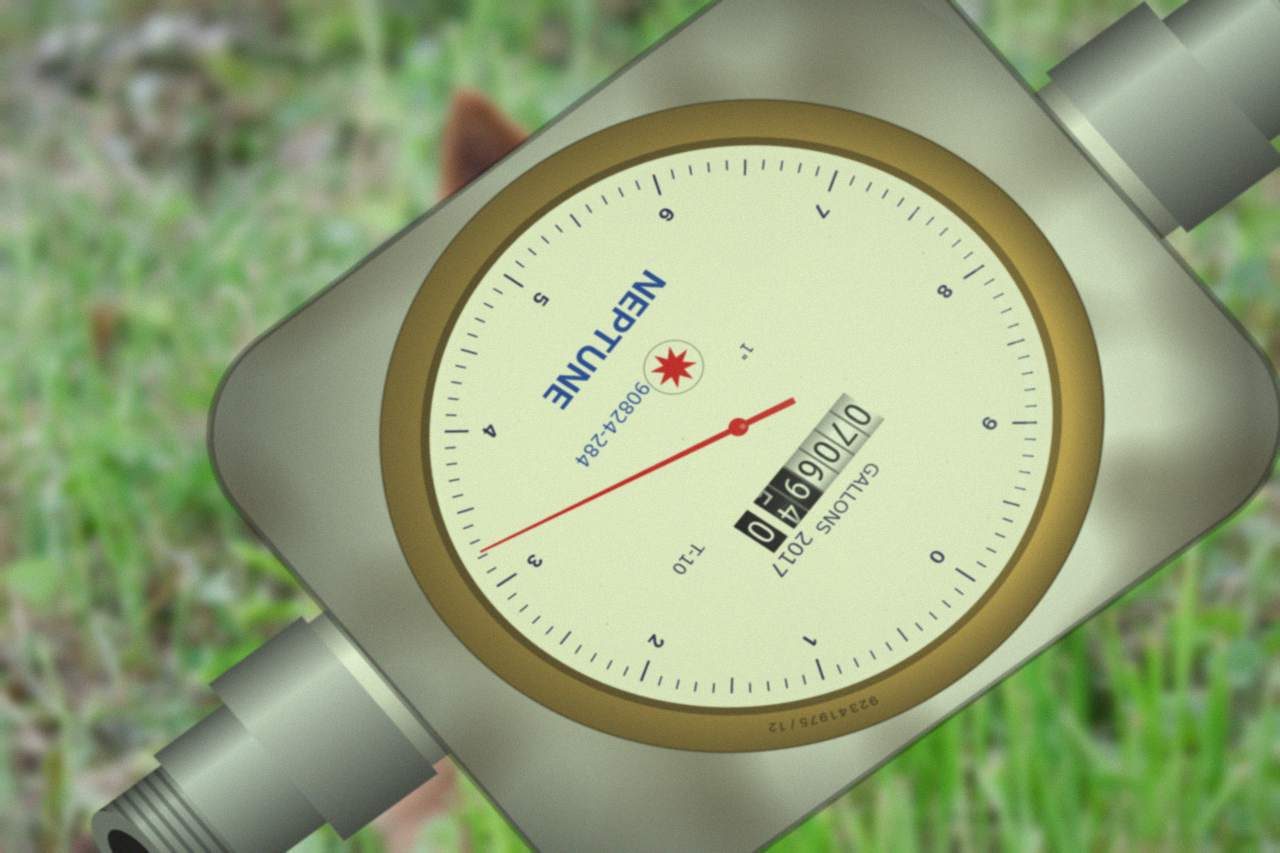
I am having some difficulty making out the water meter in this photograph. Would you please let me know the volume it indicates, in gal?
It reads 706943.2 gal
